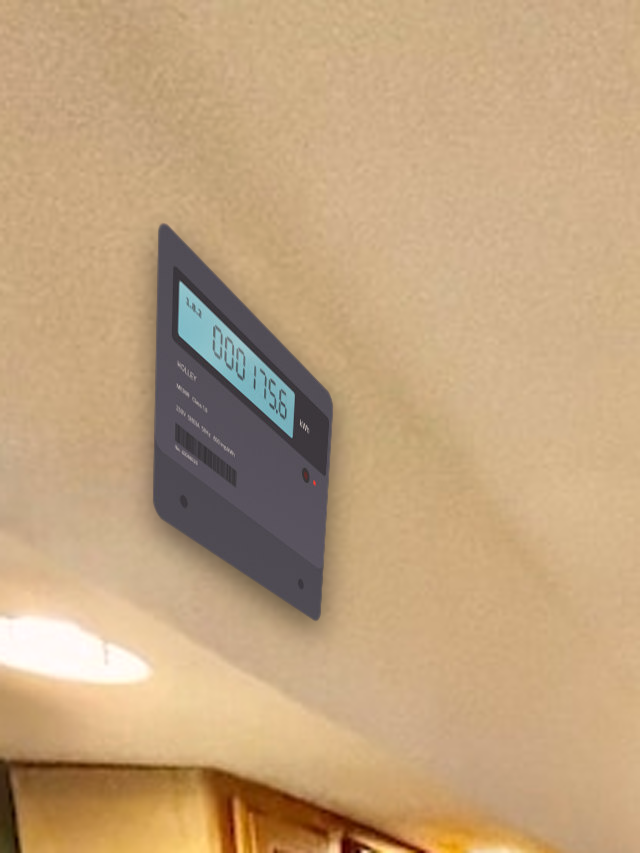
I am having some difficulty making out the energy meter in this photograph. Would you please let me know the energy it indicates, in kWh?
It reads 175.6 kWh
